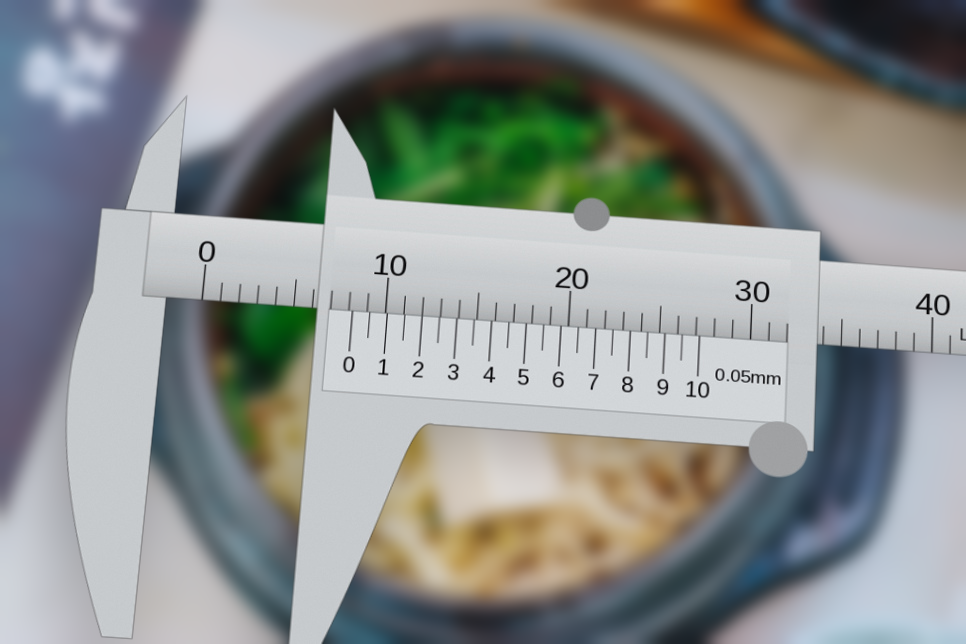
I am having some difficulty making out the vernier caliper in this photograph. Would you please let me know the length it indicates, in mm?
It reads 8.2 mm
